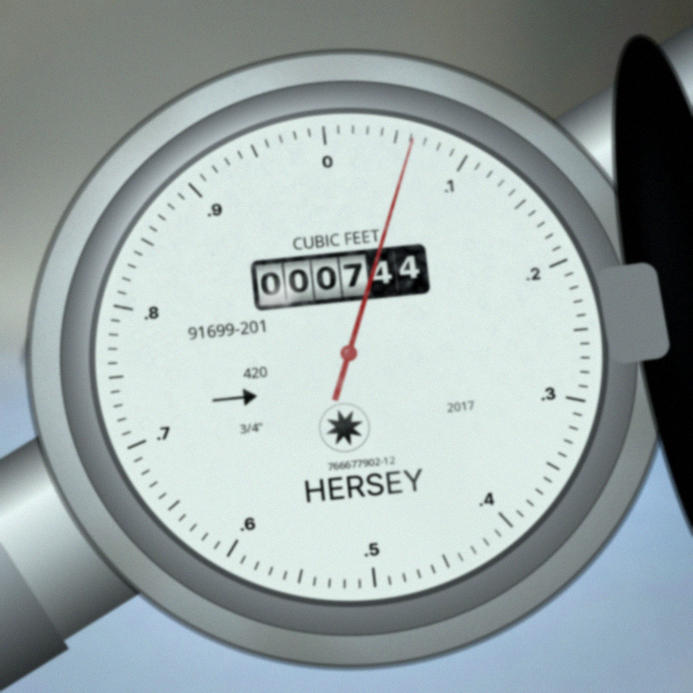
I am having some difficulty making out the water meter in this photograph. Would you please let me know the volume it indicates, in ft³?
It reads 744.06 ft³
